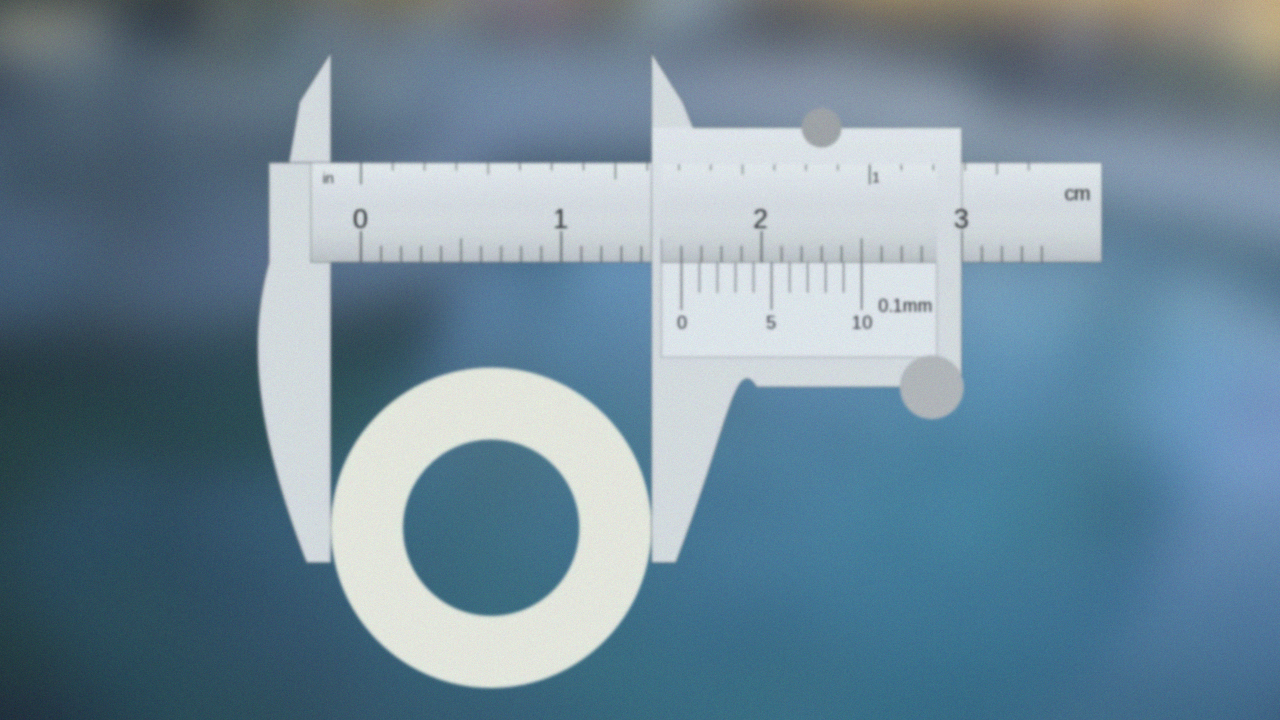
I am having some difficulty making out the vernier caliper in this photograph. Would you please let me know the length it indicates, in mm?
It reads 16.0 mm
